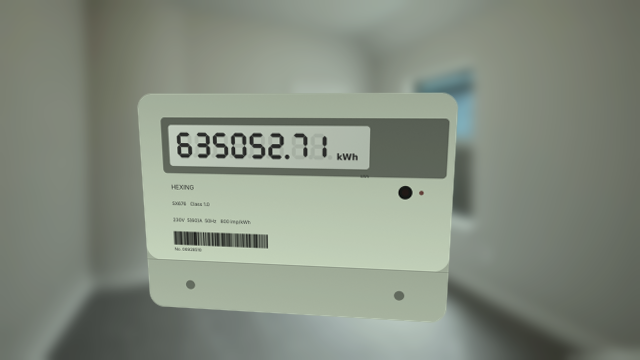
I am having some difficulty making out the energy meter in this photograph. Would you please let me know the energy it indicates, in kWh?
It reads 635052.71 kWh
